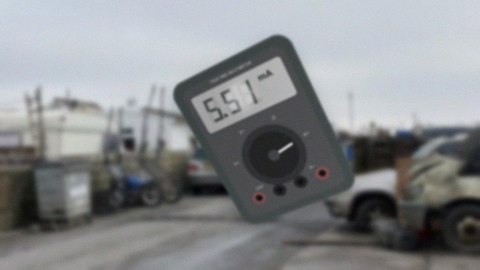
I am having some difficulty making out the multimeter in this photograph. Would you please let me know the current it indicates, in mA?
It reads 5.51 mA
